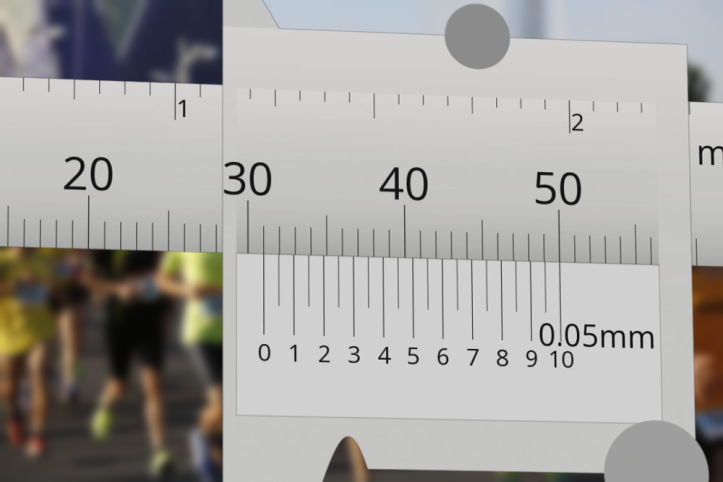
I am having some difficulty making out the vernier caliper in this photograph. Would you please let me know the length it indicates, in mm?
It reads 31.0 mm
